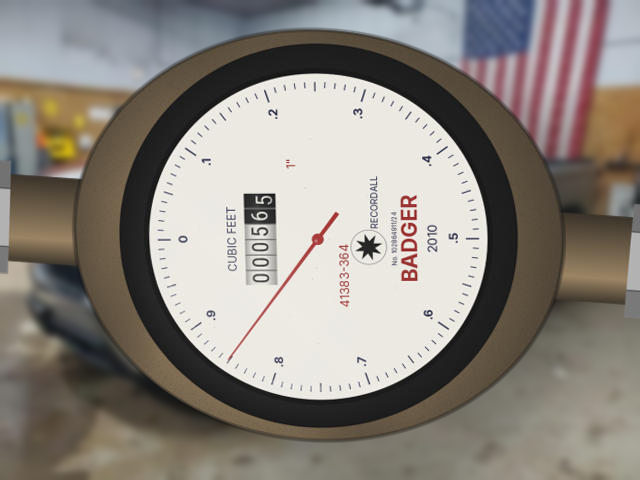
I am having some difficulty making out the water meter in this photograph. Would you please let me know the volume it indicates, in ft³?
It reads 564.85 ft³
